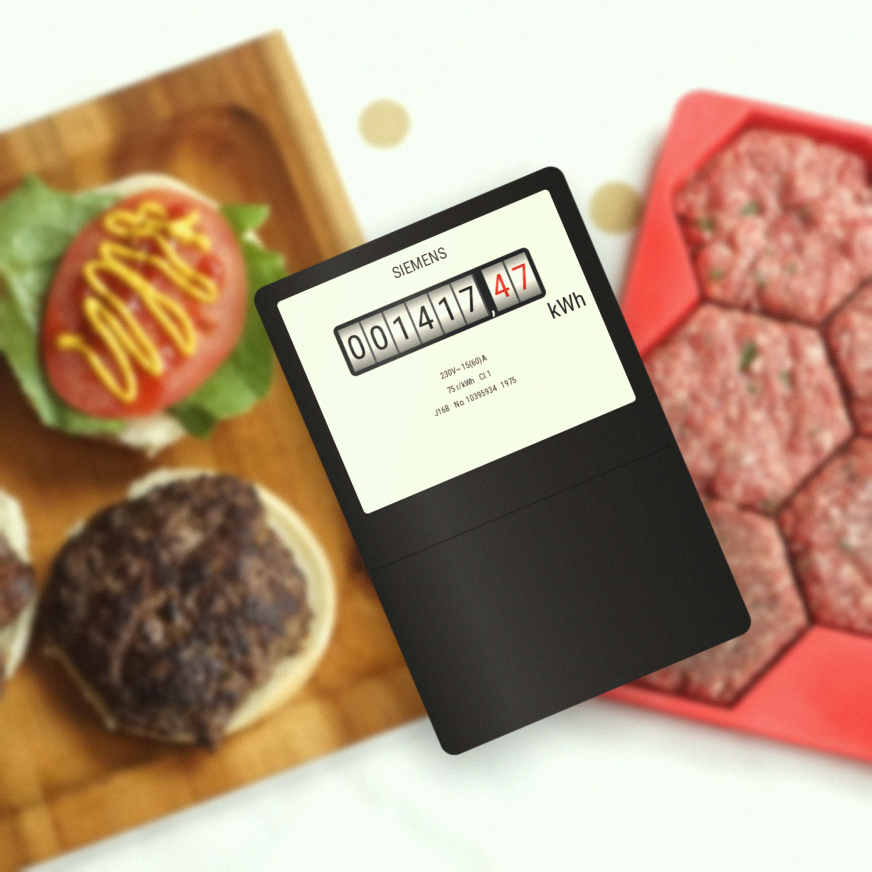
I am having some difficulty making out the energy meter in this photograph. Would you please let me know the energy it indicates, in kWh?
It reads 1417.47 kWh
